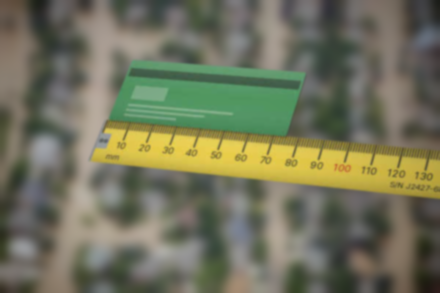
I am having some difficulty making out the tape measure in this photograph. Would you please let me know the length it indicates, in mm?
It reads 75 mm
